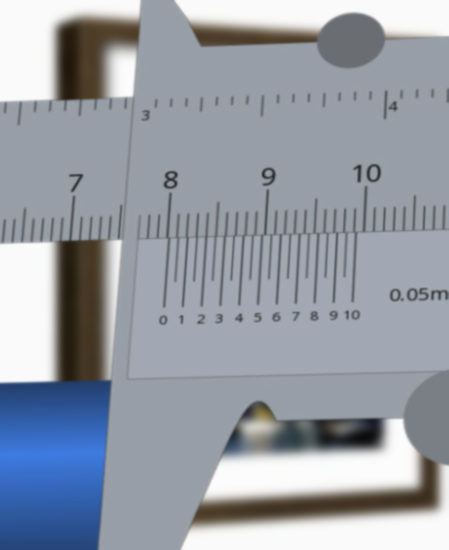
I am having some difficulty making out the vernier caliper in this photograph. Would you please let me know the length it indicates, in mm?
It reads 80.2 mm
